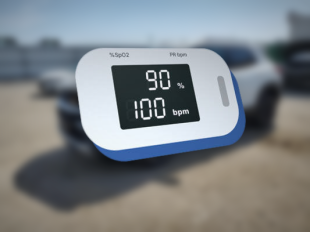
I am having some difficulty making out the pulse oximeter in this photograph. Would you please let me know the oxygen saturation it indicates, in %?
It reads 90 %
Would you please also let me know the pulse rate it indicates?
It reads 100 bpm
